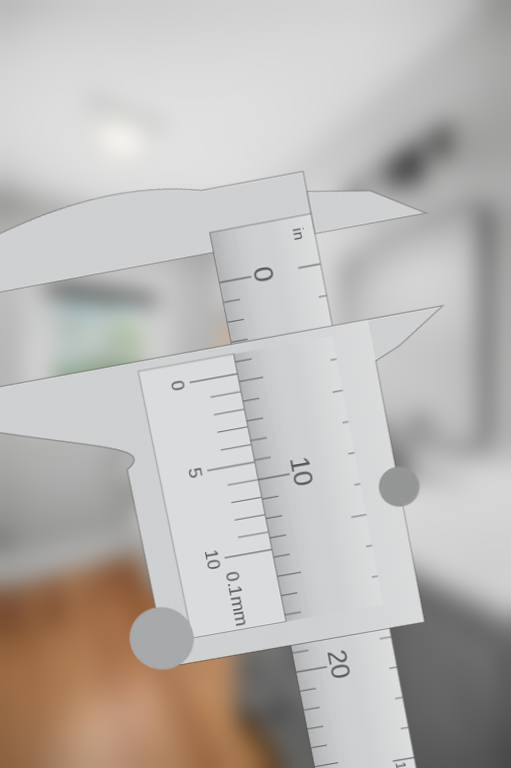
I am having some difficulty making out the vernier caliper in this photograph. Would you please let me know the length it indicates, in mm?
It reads 4.6 mm
